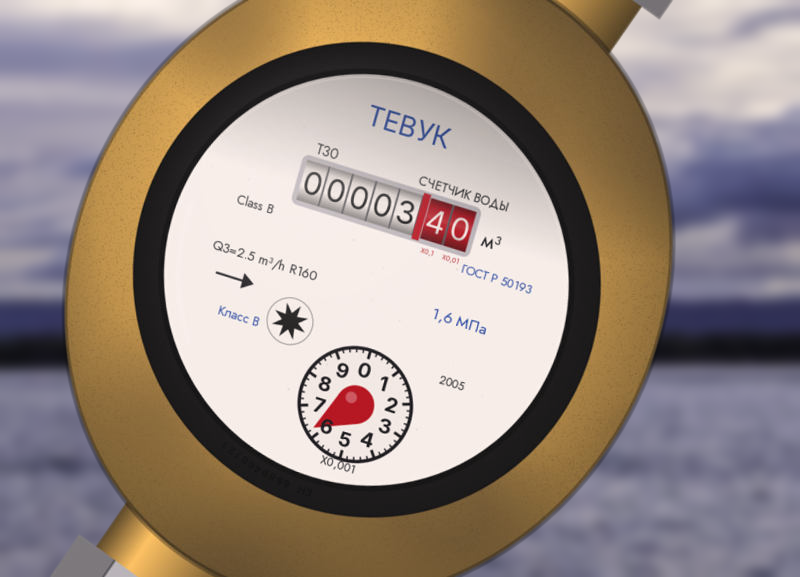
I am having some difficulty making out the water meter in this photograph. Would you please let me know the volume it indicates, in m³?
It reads 3.406 m³
